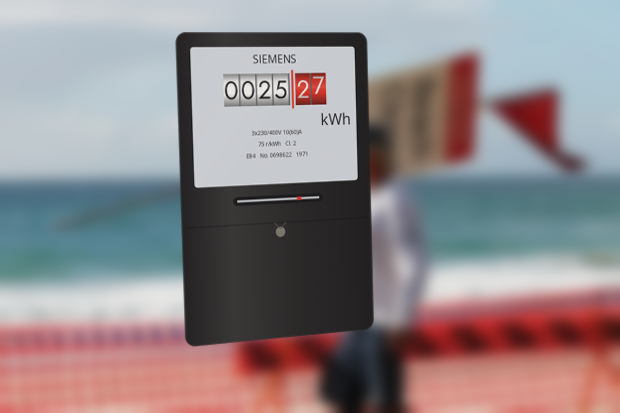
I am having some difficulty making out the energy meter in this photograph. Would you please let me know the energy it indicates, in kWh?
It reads 25.27 kWh
